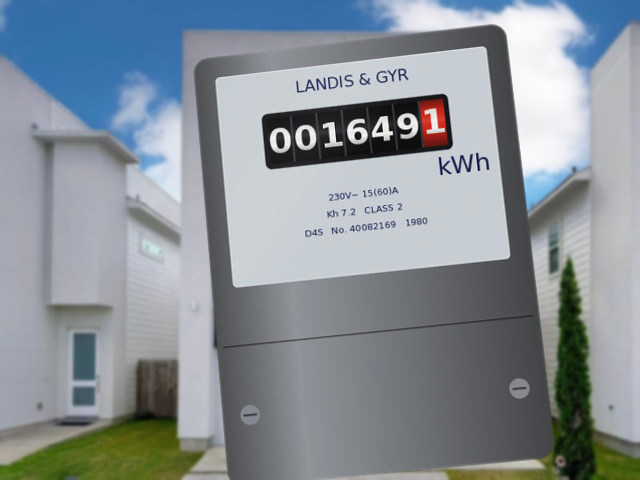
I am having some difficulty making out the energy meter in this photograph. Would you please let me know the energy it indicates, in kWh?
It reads 1649.1 kWh
